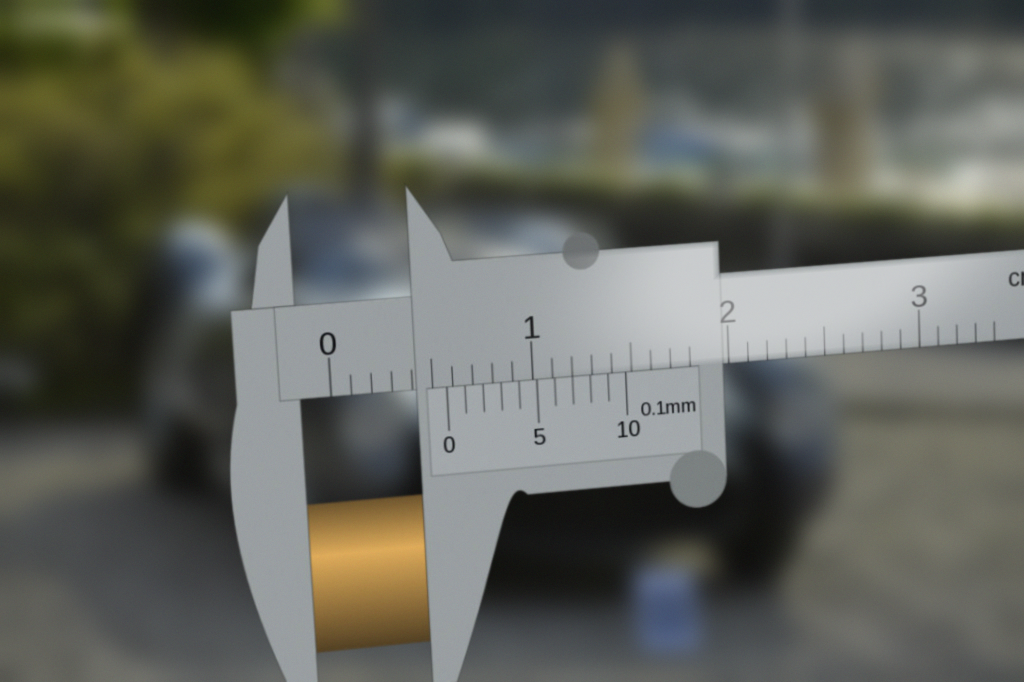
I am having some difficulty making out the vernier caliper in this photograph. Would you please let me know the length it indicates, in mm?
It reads 5.7 mm
